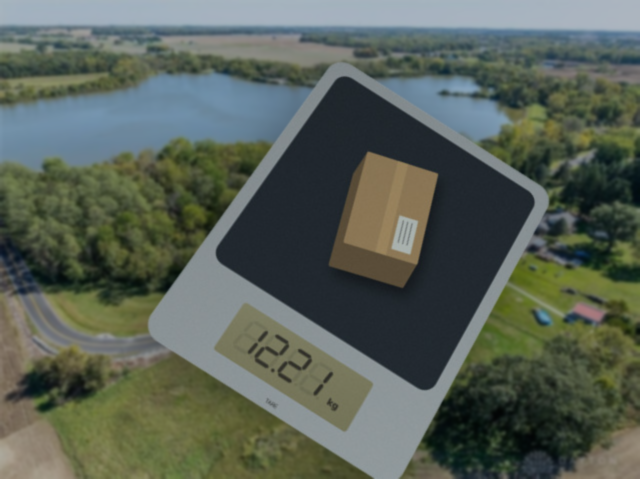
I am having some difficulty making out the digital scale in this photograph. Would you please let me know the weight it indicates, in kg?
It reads 12.21 kg
